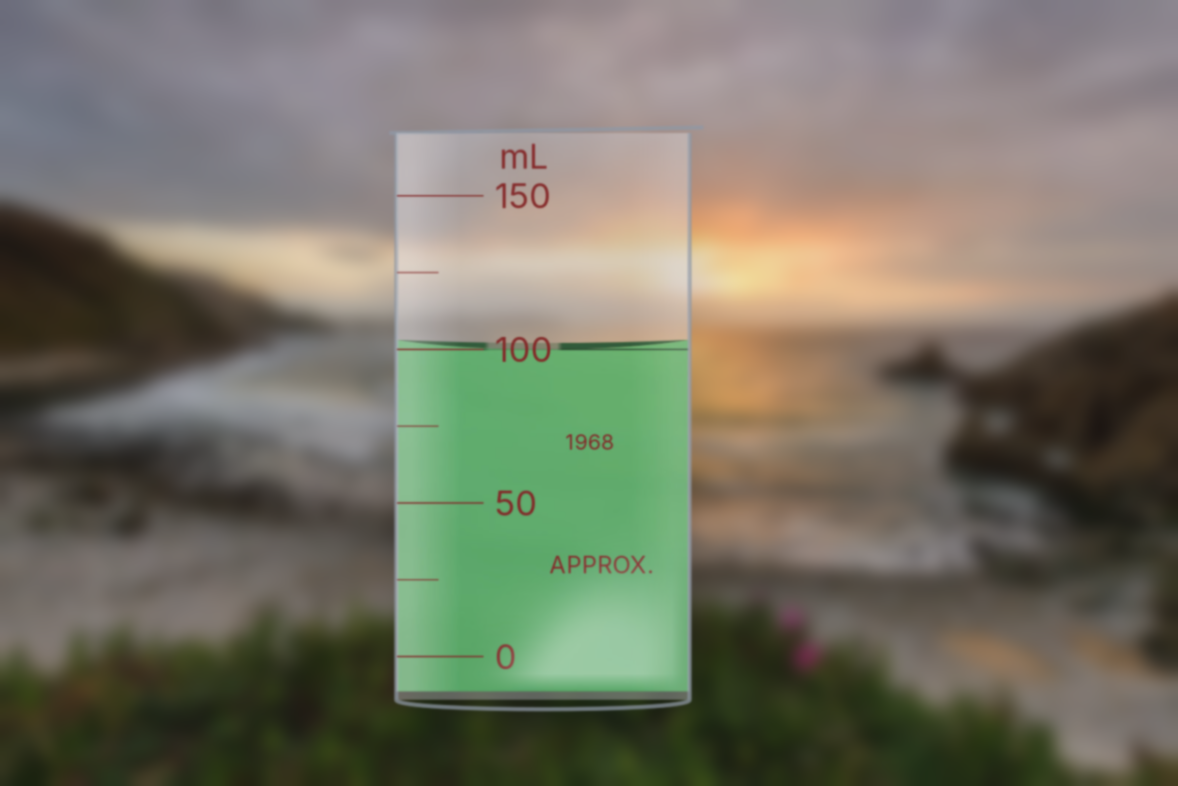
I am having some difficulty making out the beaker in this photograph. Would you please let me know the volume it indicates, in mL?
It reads 100 mL
